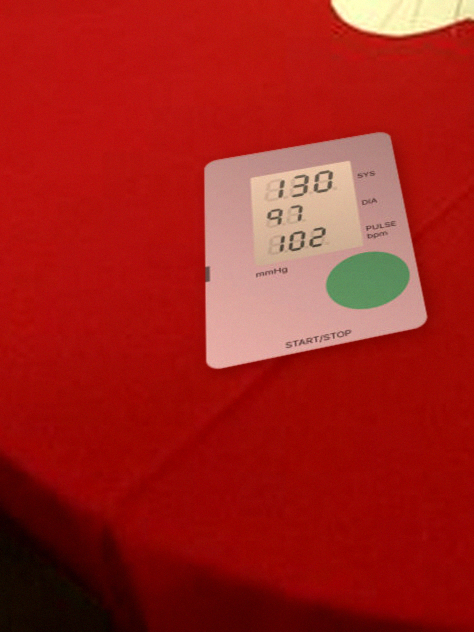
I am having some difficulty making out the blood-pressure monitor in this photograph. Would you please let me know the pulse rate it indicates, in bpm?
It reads 102 bpm
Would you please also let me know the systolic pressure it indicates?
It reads 130 mmHg
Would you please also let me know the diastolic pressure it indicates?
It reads 97 mmHg
